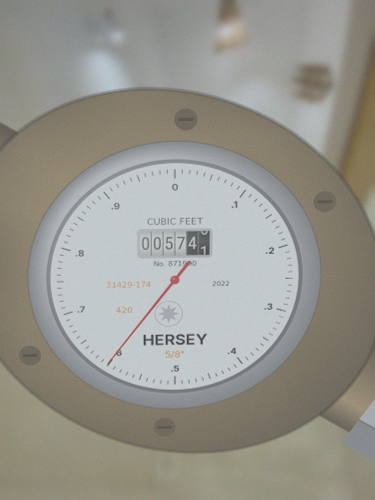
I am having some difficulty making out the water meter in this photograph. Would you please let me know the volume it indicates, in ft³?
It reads 5740.60 ft³
